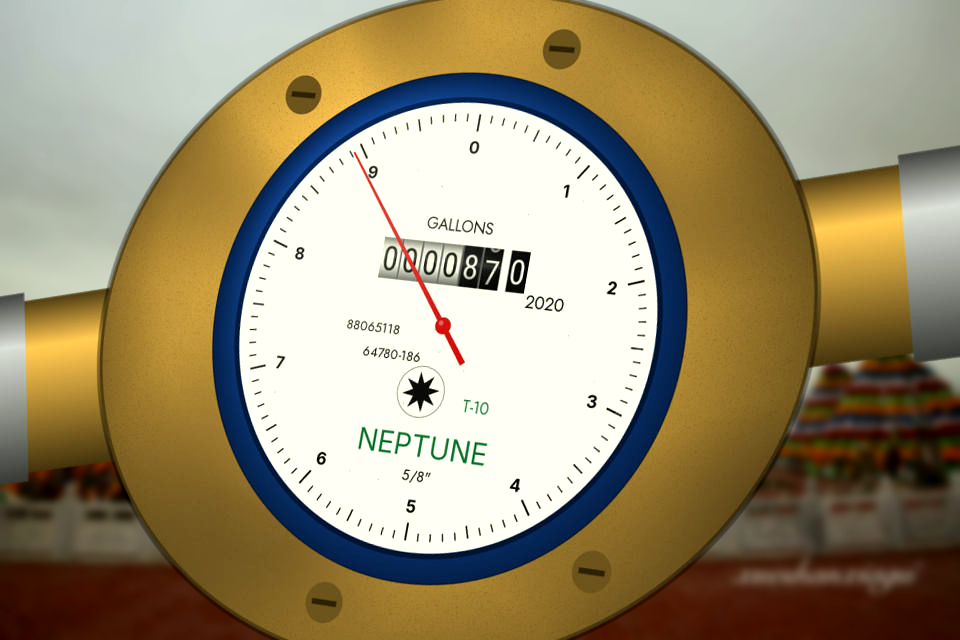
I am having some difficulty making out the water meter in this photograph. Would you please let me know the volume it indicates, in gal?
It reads 868.9 gal
